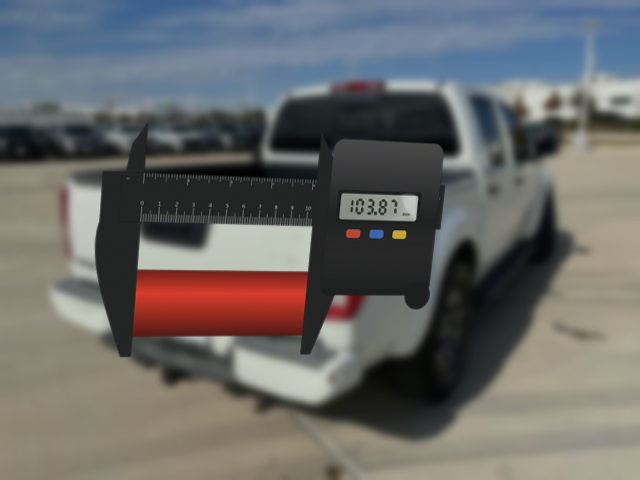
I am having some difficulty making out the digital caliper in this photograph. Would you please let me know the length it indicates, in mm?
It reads 103.87 mm
